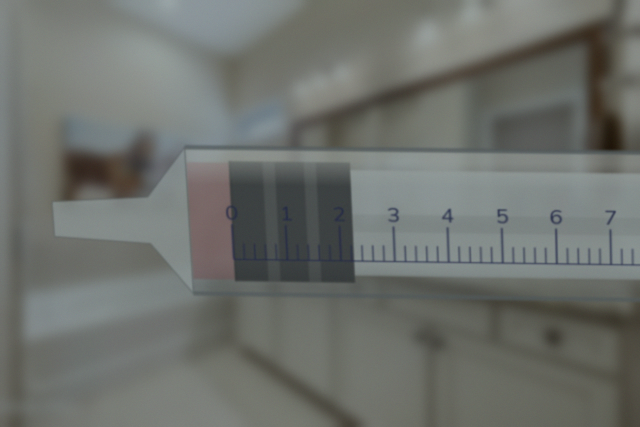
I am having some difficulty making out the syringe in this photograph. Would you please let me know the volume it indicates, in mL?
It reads 0 mL
